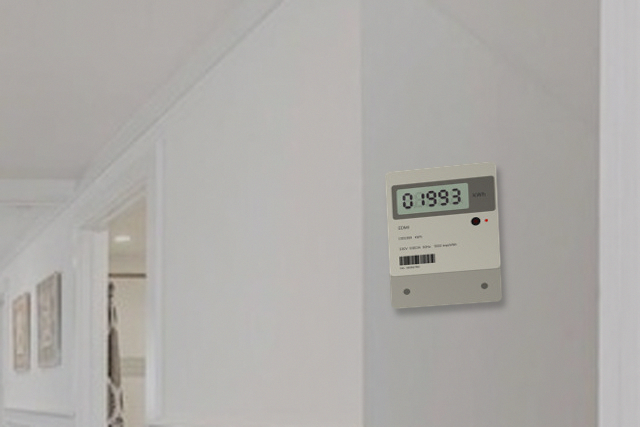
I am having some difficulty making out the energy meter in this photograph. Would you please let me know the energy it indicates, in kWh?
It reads 1993 kWh
